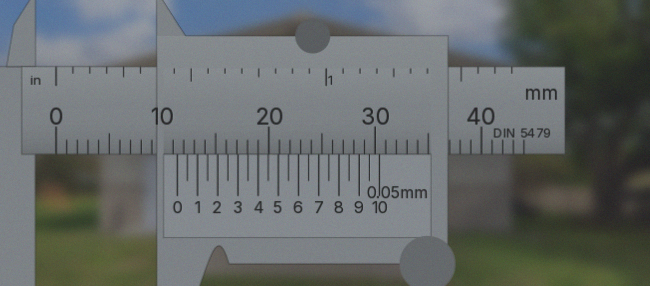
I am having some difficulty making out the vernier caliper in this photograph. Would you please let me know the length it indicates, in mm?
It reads 11.4 mm
